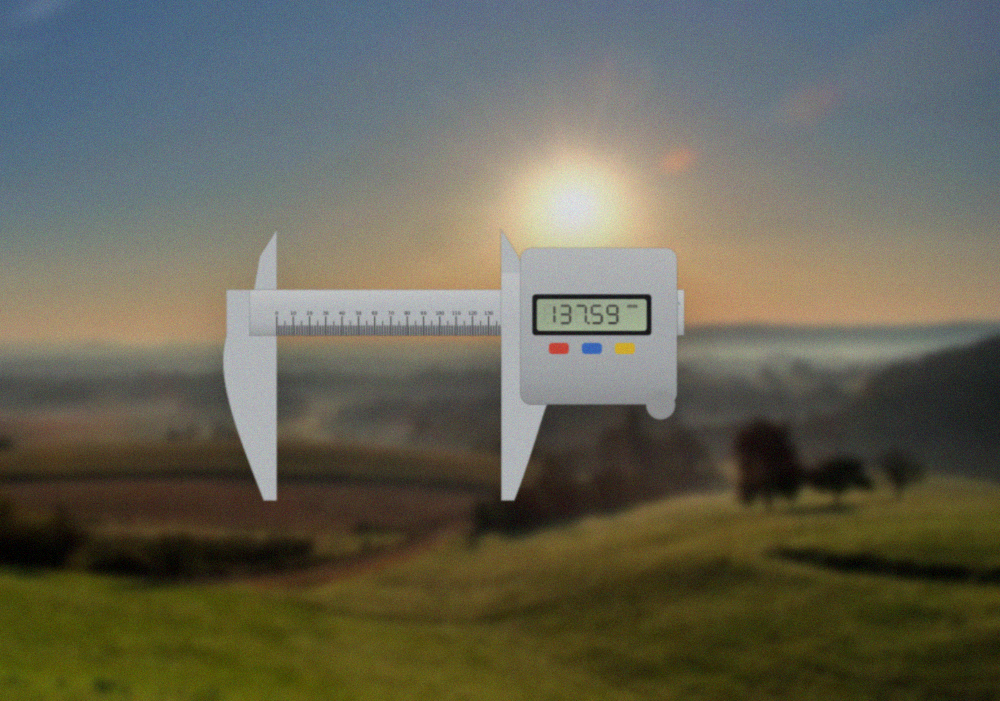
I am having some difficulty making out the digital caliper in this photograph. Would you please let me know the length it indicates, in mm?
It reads 137.59 mm
